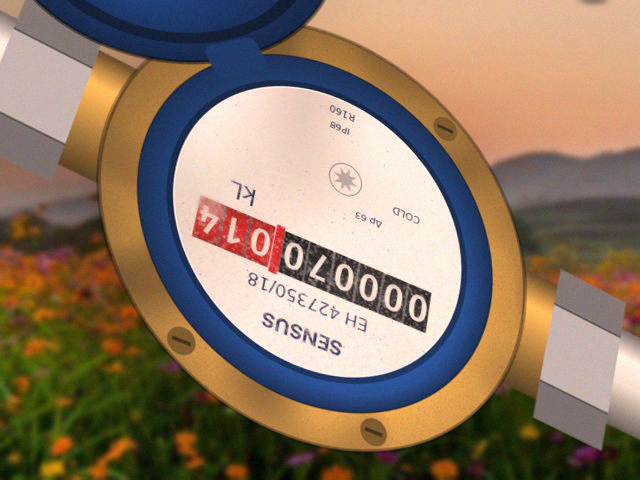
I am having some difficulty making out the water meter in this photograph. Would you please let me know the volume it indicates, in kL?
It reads 70.014 kL
